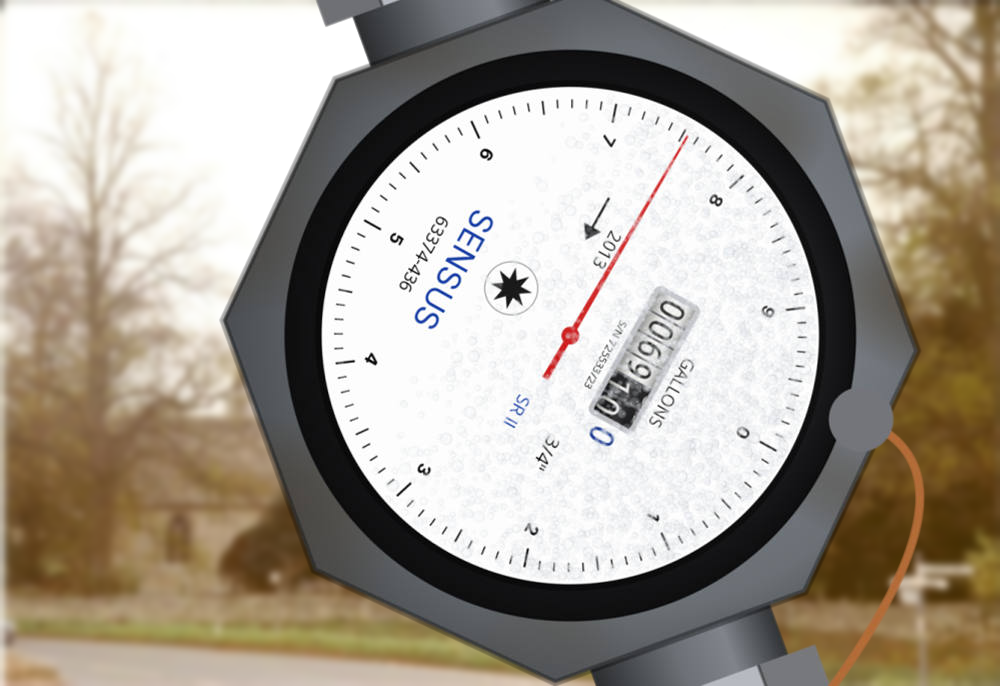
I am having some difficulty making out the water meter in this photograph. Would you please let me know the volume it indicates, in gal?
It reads 69097.5 gal
